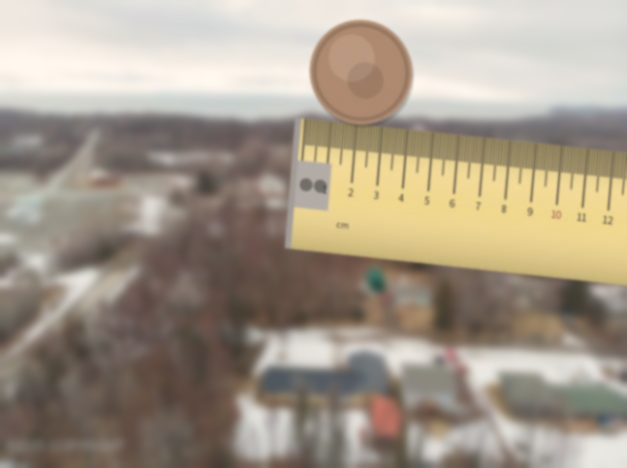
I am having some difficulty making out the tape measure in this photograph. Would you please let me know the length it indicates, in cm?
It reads 4 cm
